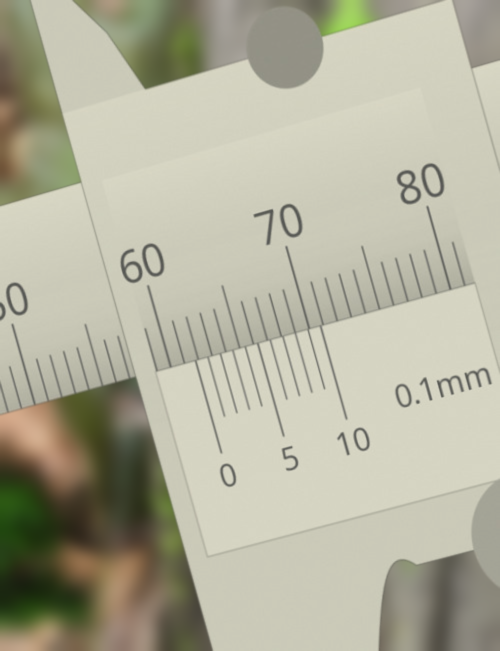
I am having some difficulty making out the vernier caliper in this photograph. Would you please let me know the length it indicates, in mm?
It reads 61.8 mm
